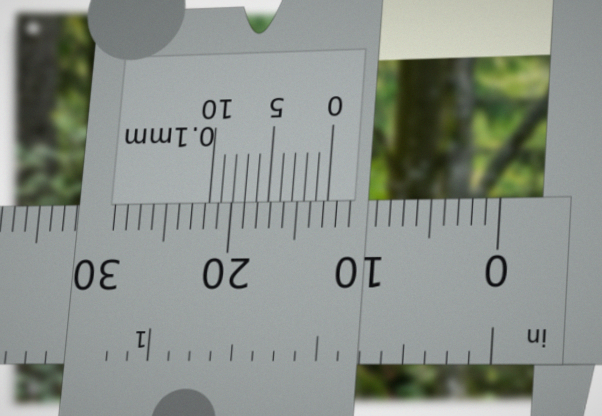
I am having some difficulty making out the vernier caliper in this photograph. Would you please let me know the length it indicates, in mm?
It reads 12.7 mm
